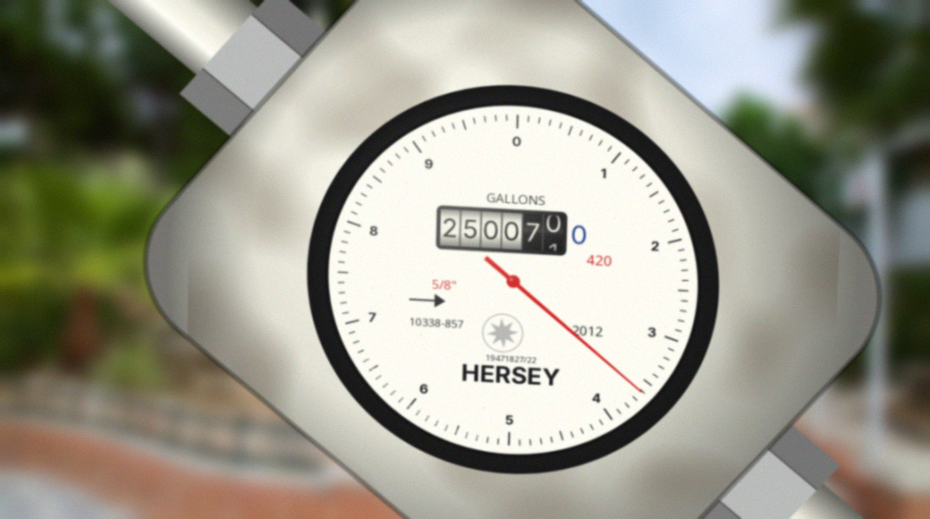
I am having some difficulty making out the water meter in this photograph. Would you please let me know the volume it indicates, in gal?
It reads 2500703.6 gal
